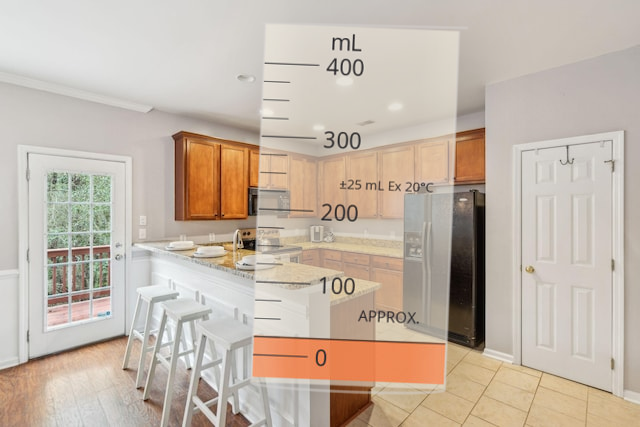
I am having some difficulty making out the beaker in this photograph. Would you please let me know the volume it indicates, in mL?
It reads 25 mL
